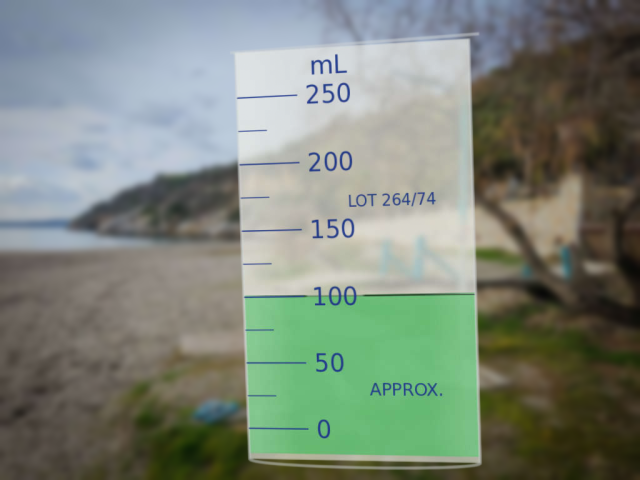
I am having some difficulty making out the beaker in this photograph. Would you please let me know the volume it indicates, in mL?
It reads 100 mL
